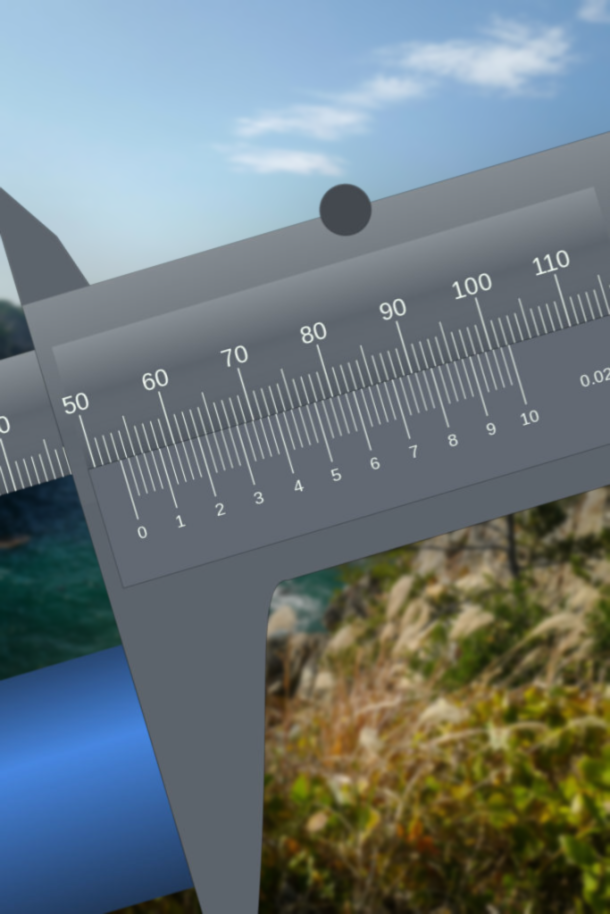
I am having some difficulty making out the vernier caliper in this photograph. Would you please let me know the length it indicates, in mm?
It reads 53.2 mm
